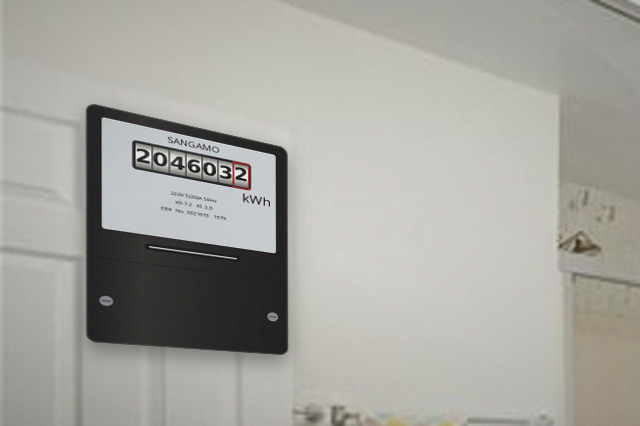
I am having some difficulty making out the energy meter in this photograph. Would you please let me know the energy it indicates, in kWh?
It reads 204603.2 kWh
